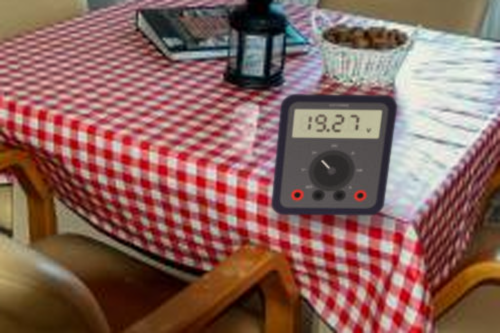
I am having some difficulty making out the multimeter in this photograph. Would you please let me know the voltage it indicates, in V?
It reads 19.27 V
